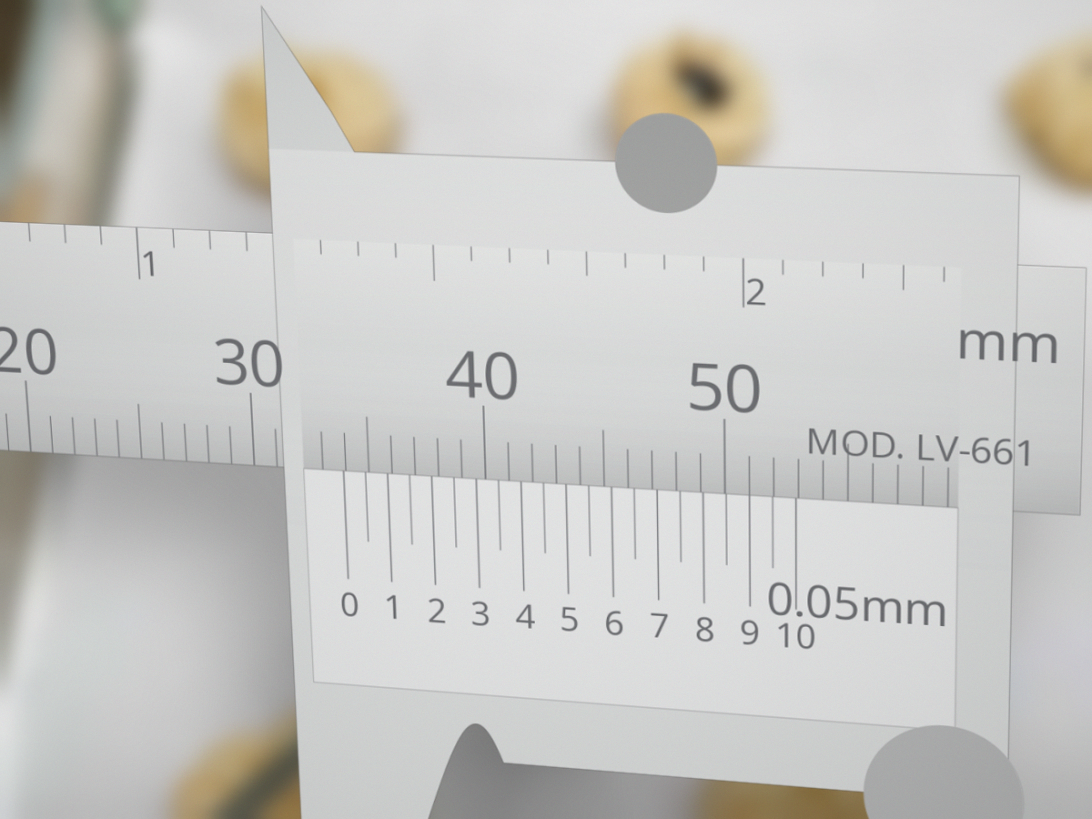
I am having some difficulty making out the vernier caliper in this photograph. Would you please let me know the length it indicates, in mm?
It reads 33.90 mm
